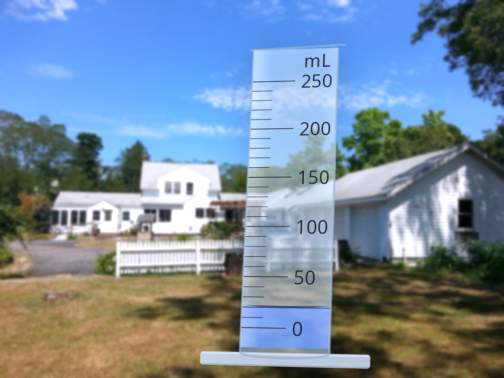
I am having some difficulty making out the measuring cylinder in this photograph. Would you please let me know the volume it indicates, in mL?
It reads 20 mL
